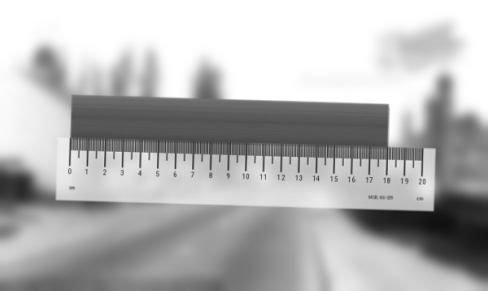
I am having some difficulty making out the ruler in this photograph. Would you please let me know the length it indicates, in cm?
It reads 18 cm
